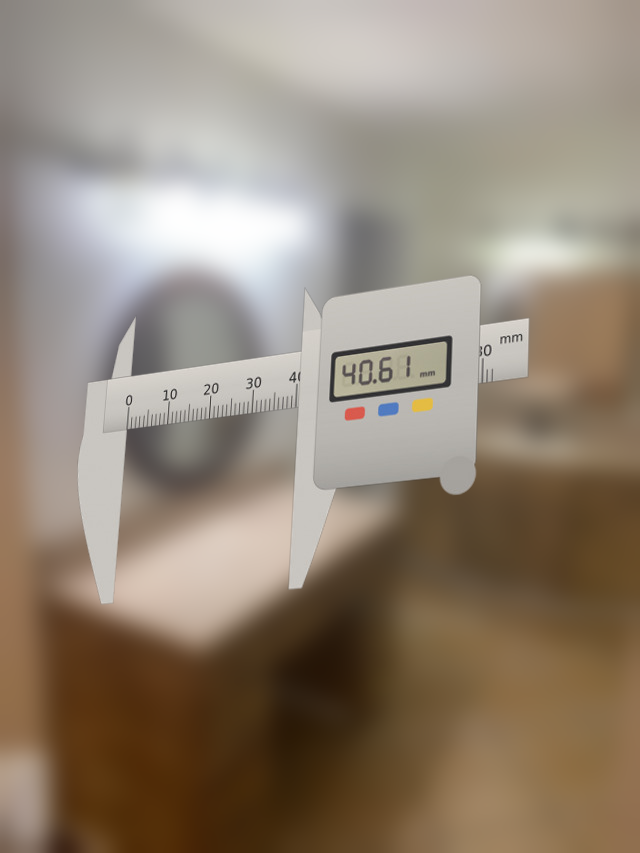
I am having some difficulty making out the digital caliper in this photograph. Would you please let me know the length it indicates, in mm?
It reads 40.61 mm
